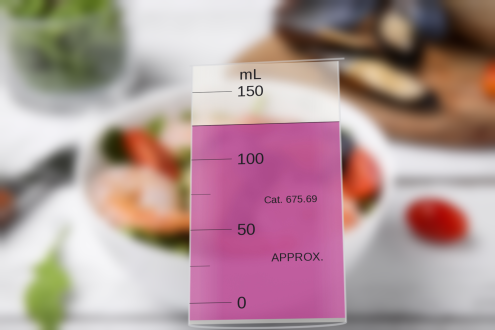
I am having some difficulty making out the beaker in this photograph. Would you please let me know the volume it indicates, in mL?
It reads 125 mL
